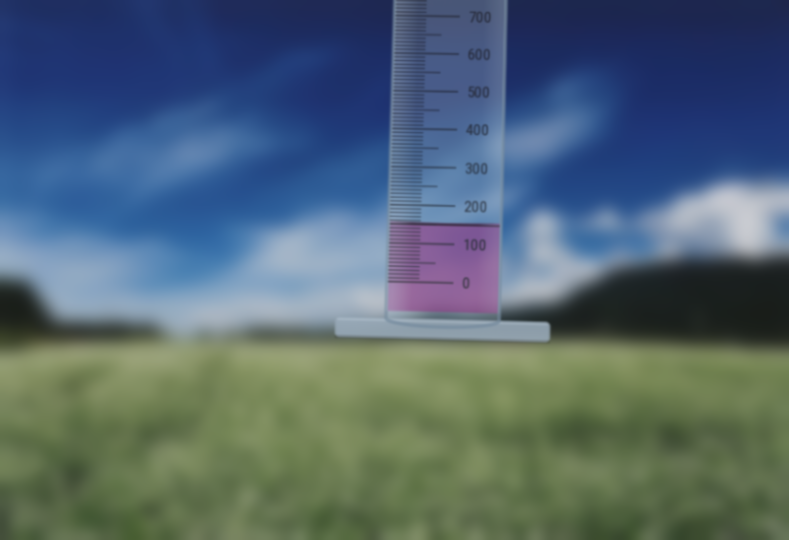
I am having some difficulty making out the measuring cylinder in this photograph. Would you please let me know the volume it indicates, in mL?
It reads 150 mL
